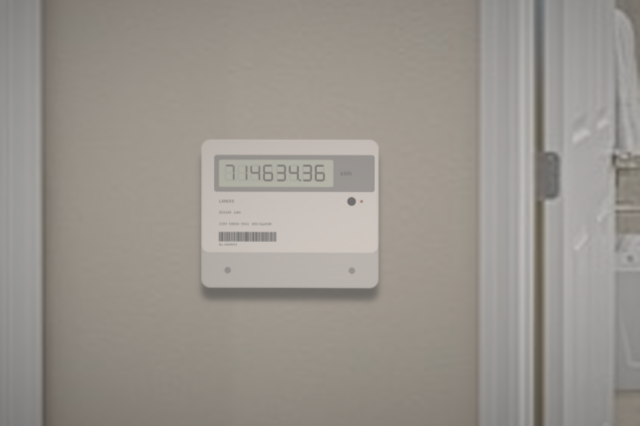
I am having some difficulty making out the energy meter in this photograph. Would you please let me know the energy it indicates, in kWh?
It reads 714634.36 kWh
